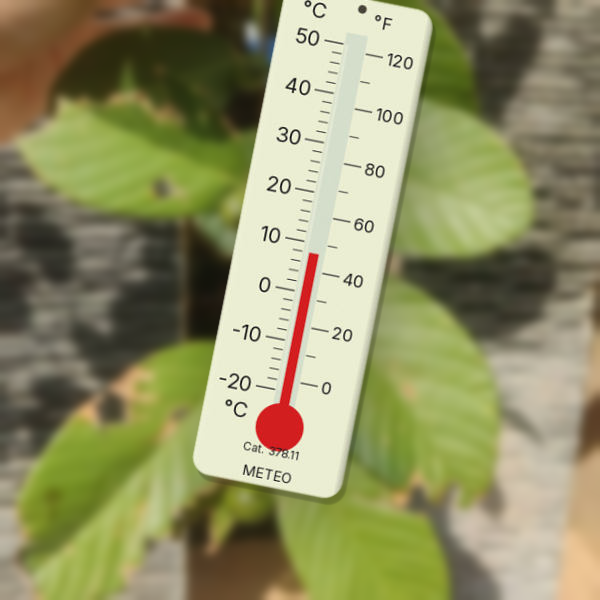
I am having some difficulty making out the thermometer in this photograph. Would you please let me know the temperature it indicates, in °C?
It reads 8 °C
